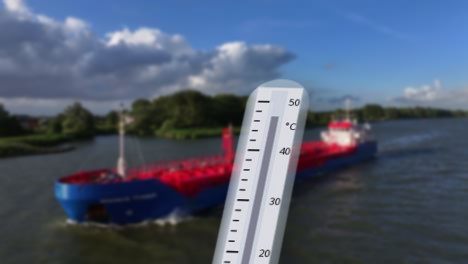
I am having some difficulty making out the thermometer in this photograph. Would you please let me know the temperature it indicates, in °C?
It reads 47 °C
